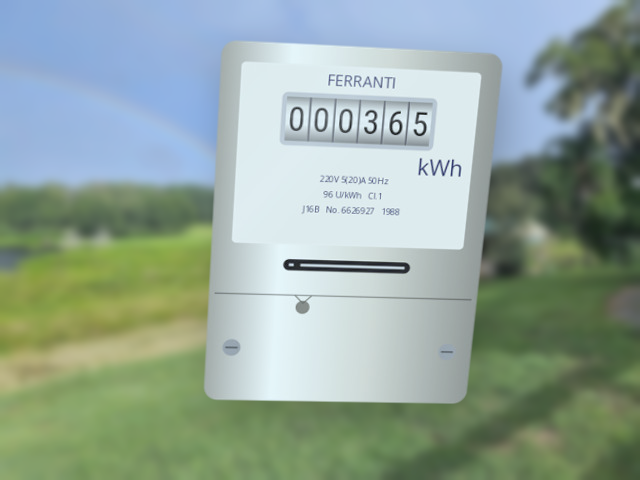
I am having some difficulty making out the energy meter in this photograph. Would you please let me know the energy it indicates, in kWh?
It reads 365 kWh
